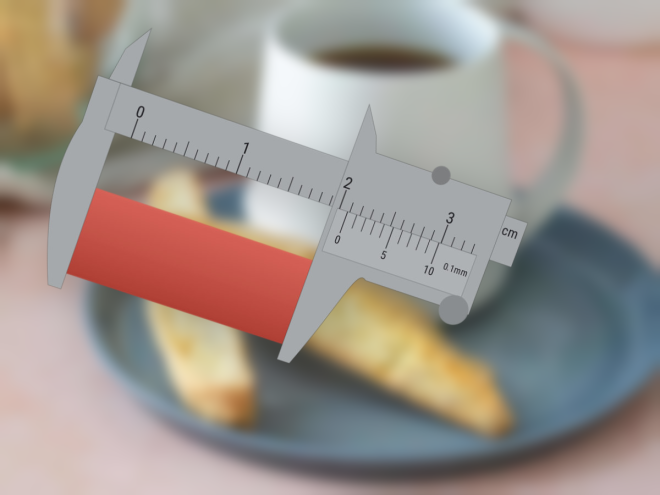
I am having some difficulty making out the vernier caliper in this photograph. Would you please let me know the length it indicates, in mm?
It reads 20.8 mm
